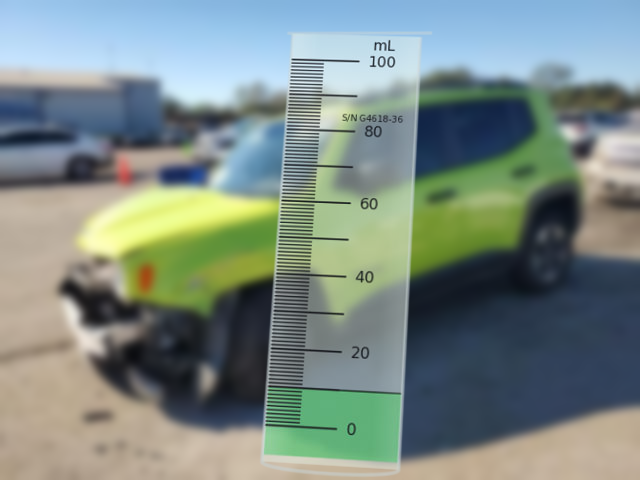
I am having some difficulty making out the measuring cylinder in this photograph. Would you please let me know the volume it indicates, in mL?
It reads 10 mL
